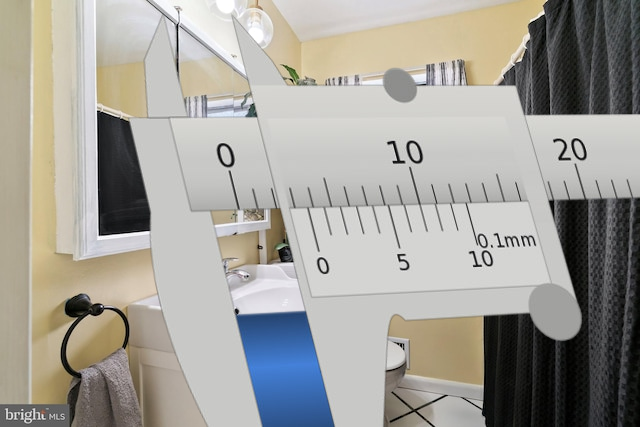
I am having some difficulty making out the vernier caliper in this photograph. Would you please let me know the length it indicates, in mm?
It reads 3.7 mm
